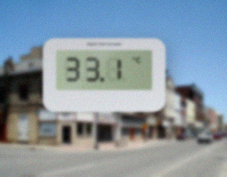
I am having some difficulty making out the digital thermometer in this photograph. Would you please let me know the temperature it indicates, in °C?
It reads 33.1 °C
